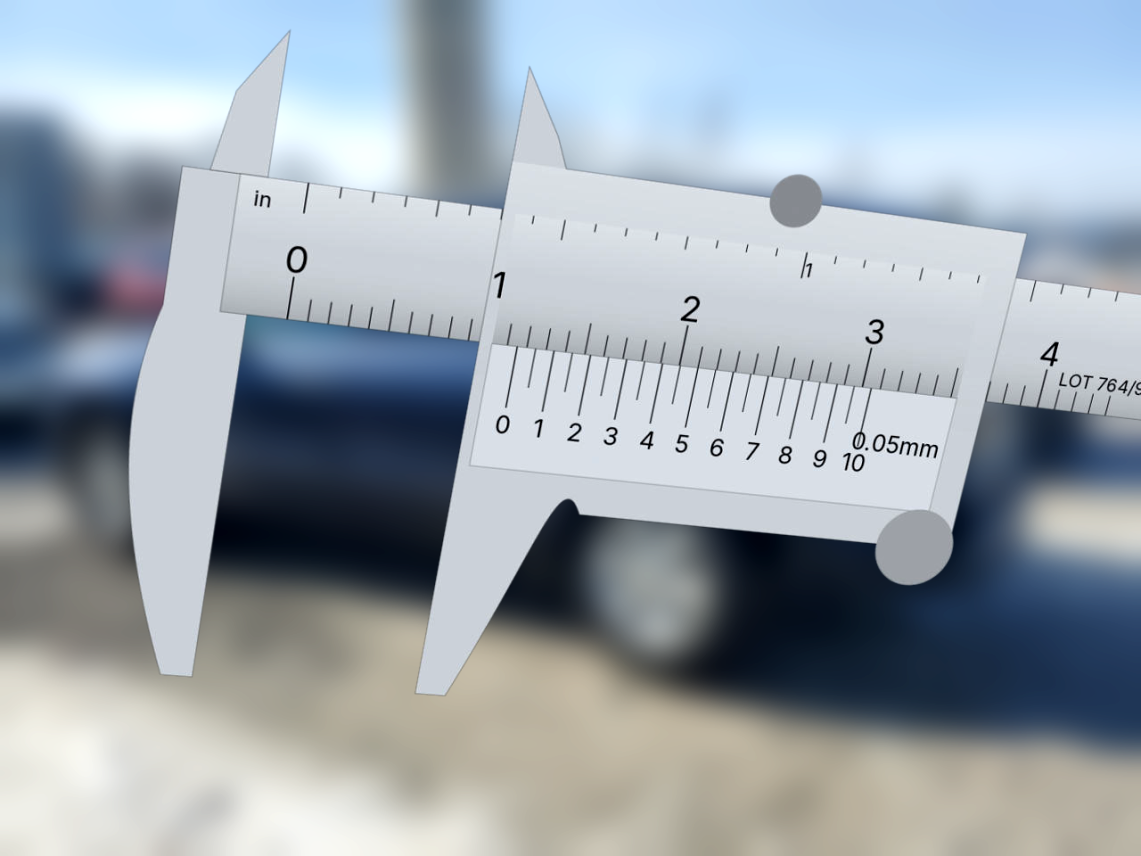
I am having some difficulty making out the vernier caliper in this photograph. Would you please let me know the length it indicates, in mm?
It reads 11.5 mm
